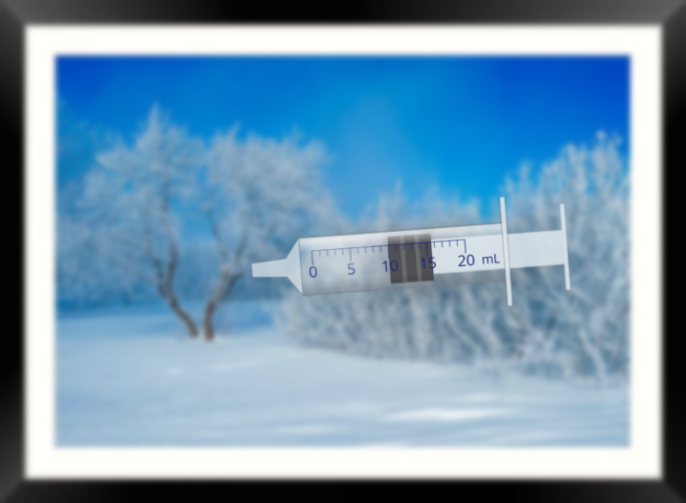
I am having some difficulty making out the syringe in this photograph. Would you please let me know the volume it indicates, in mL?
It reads 10 mL
